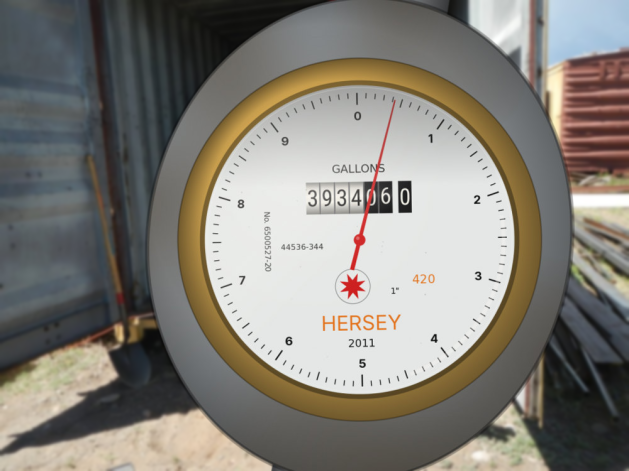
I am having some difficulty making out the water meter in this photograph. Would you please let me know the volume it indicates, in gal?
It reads 3934060.4 gal
